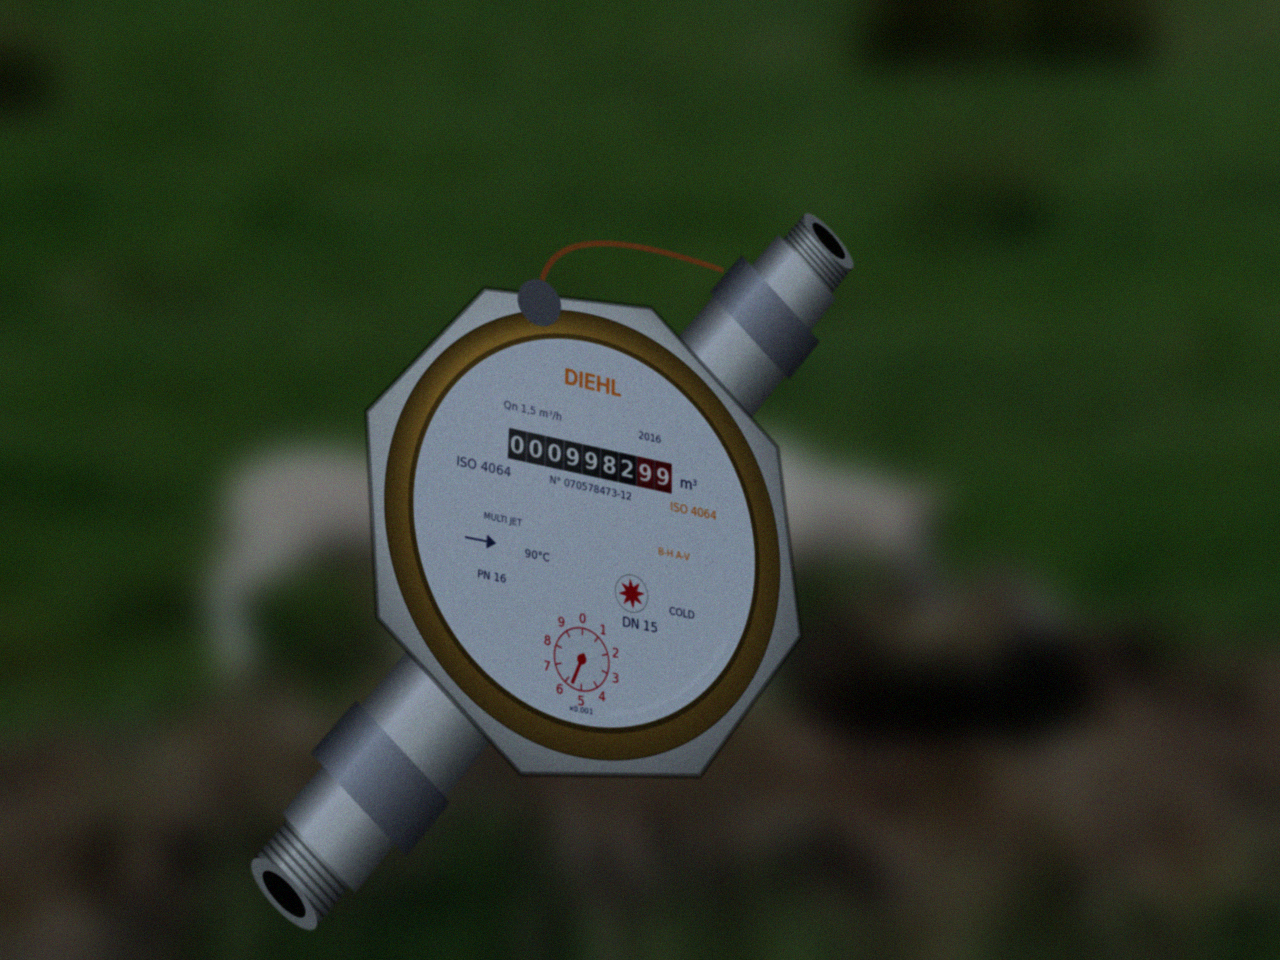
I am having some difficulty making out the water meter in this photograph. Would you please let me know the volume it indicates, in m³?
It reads 9982.995 m³
